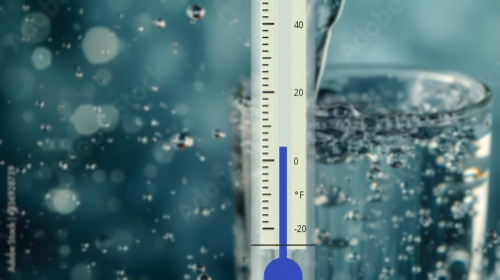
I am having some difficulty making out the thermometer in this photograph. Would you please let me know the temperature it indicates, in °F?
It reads 4 °F
